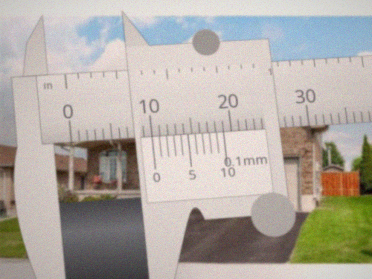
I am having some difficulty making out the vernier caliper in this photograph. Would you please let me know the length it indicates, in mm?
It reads 10.0 mm
